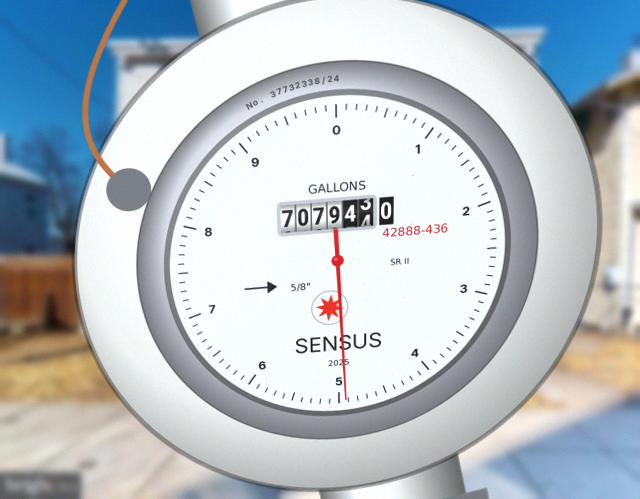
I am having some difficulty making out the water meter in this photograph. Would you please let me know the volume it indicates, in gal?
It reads 7079434.9 gal
